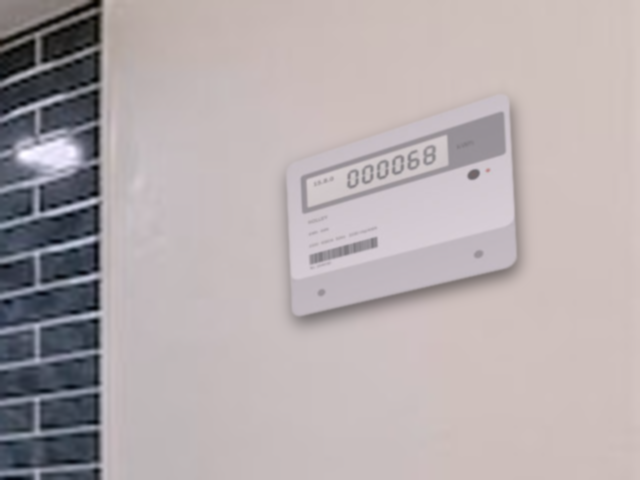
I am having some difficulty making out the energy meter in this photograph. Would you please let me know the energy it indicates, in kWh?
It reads 68 kWh
